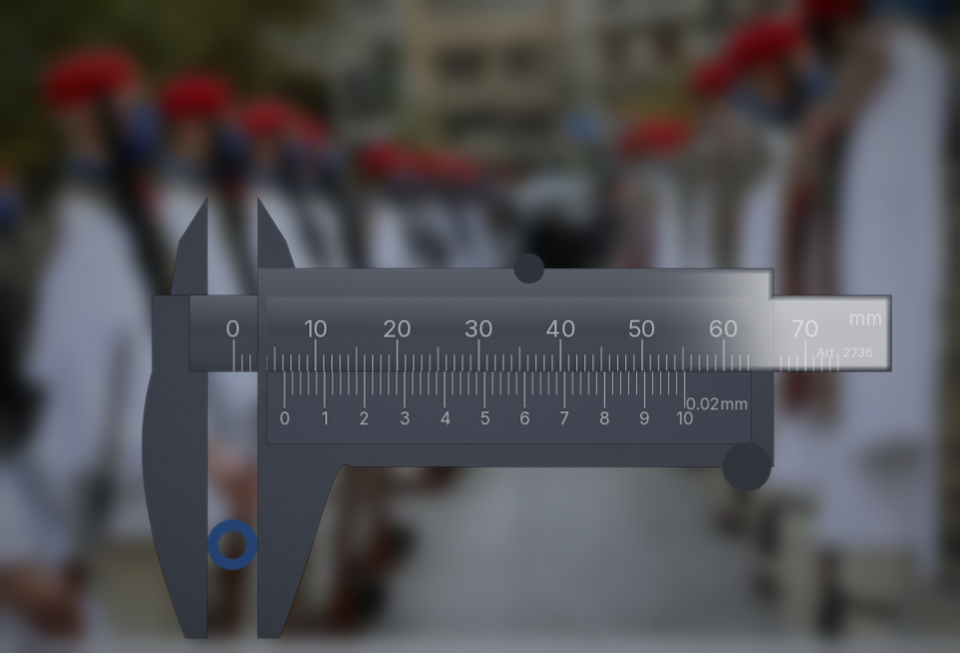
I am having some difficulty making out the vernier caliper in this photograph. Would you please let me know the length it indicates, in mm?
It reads 6.2 mm
